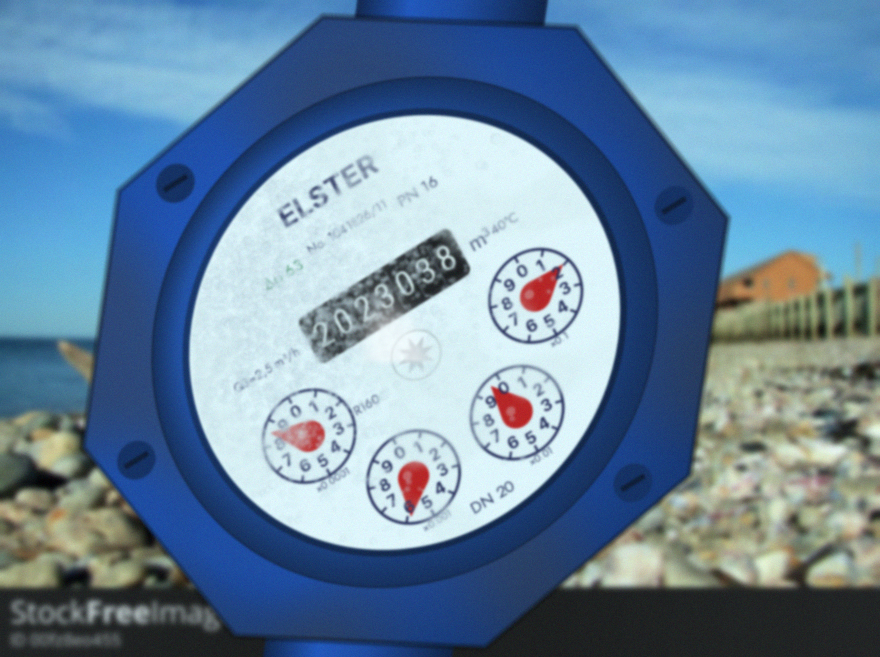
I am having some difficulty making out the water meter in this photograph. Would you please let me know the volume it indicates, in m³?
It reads 2023038.1958 m³
